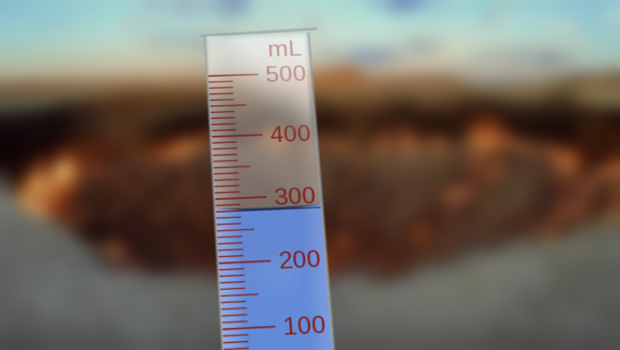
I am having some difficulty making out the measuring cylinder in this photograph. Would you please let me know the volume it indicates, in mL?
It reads 280 mL
